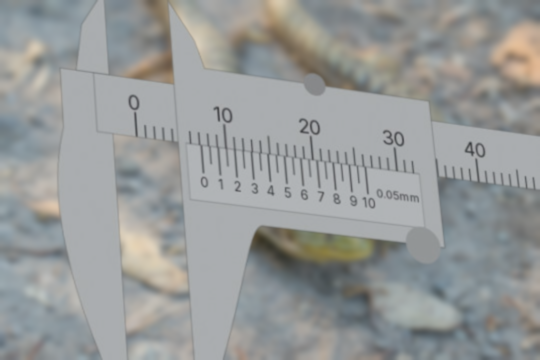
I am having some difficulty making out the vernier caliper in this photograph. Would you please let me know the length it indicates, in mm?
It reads 7.2 mm
